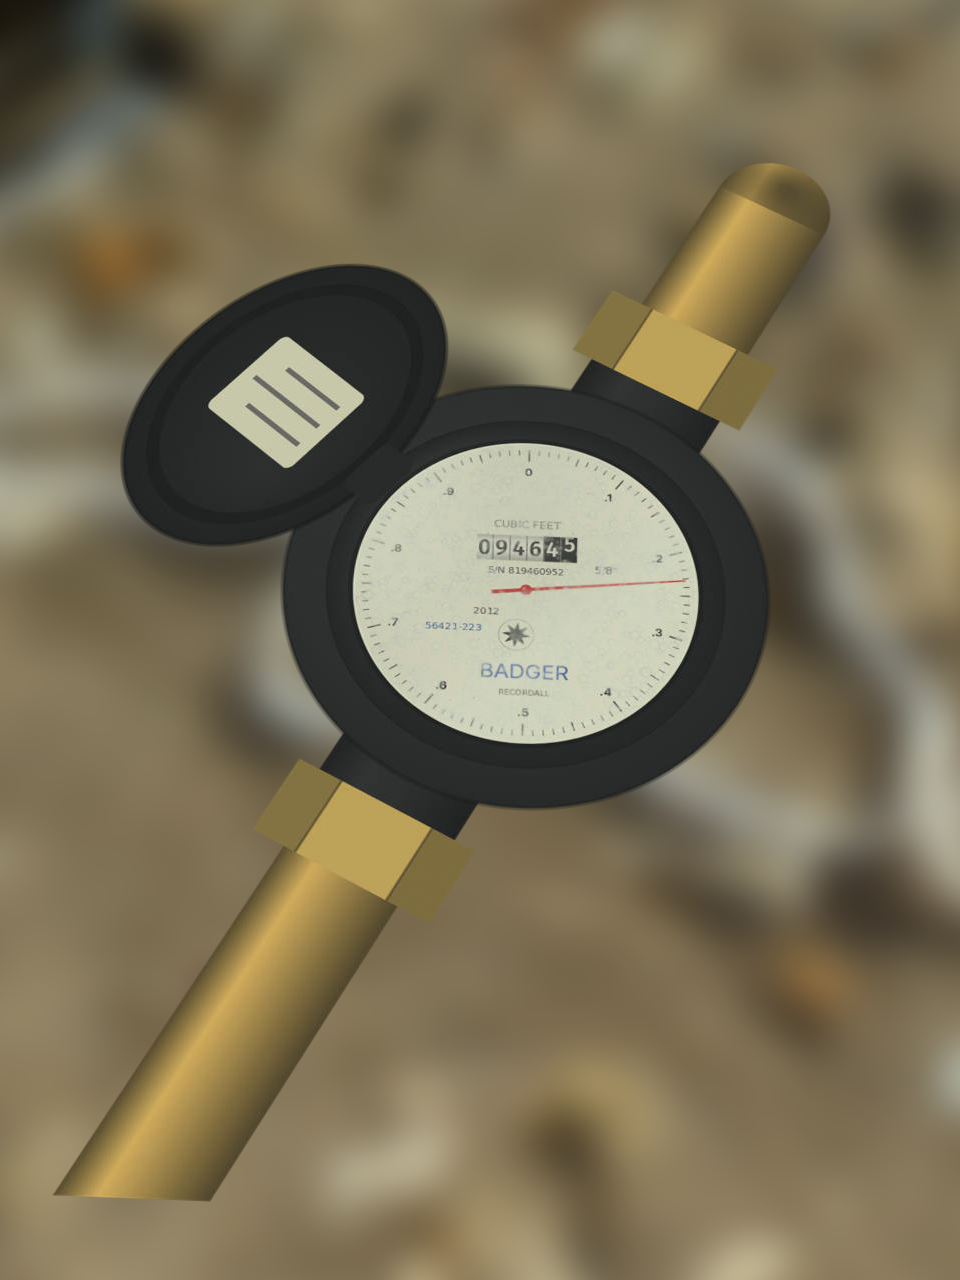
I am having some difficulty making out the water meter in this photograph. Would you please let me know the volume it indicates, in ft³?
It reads 94645.23 ft³
